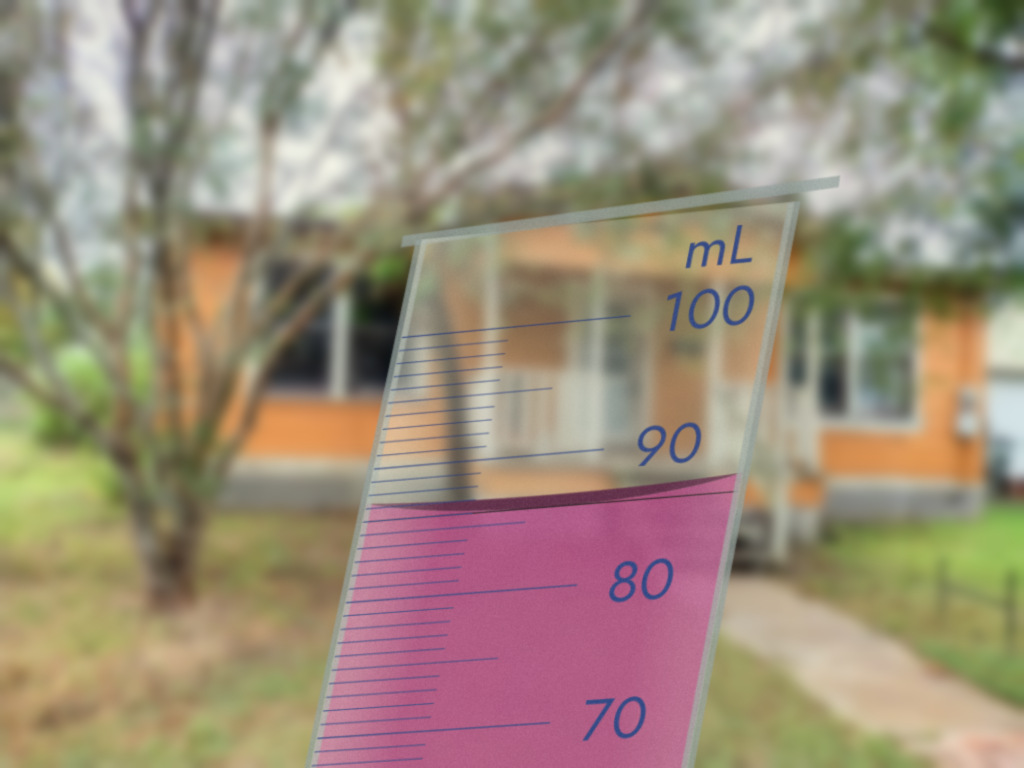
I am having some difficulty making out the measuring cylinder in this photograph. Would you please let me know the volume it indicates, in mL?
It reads 86 mL
